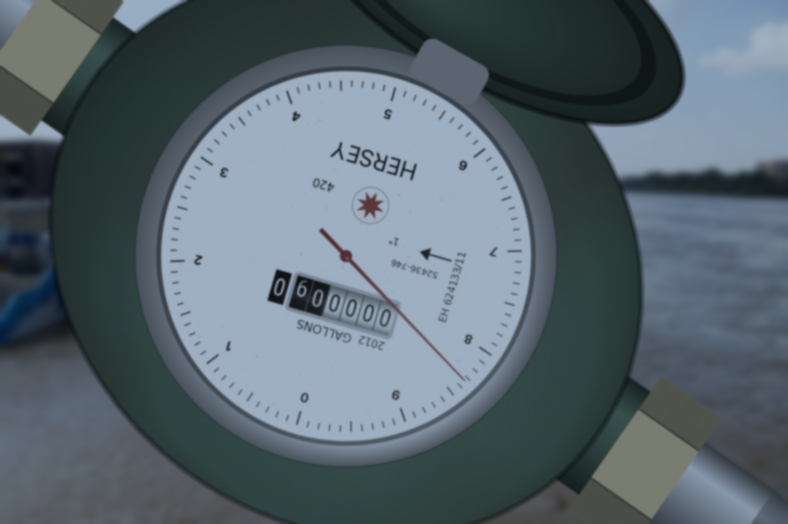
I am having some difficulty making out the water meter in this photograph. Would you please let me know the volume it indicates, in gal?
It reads 88.3 gal
